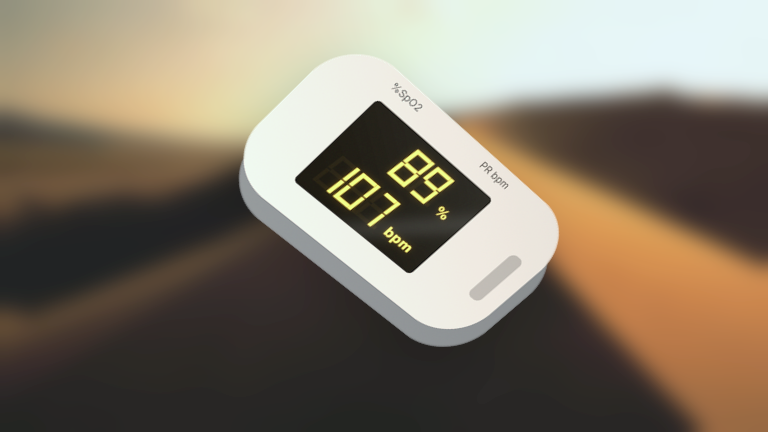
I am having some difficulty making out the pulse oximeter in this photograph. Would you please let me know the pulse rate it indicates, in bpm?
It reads 107 bpm
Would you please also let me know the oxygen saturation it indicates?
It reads 89 %
